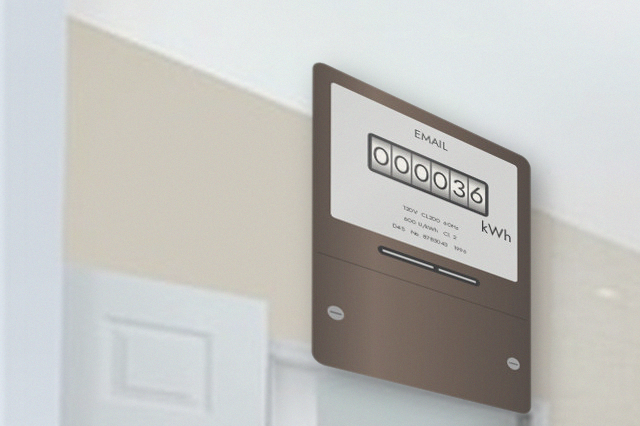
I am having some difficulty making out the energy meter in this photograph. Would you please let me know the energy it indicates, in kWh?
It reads 36 kWh
